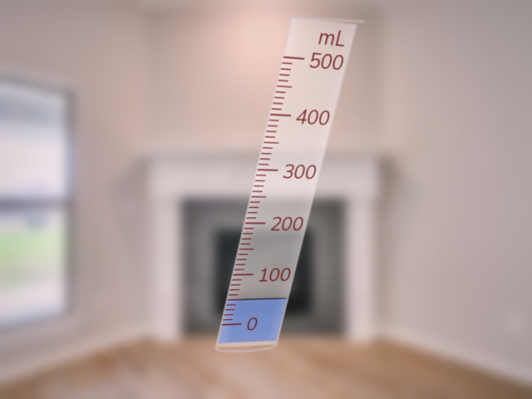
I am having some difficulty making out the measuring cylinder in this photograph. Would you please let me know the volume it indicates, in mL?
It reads 50 mL
